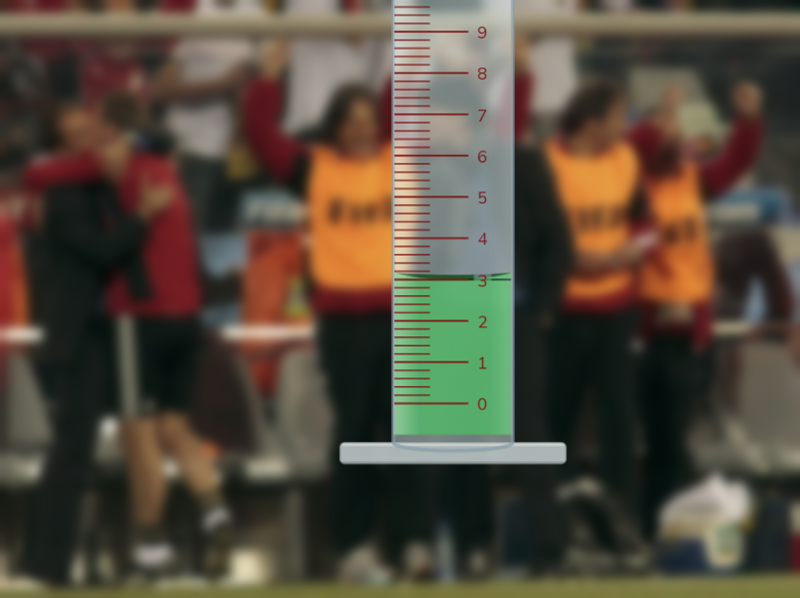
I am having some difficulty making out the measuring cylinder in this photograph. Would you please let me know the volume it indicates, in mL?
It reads 3 mL
